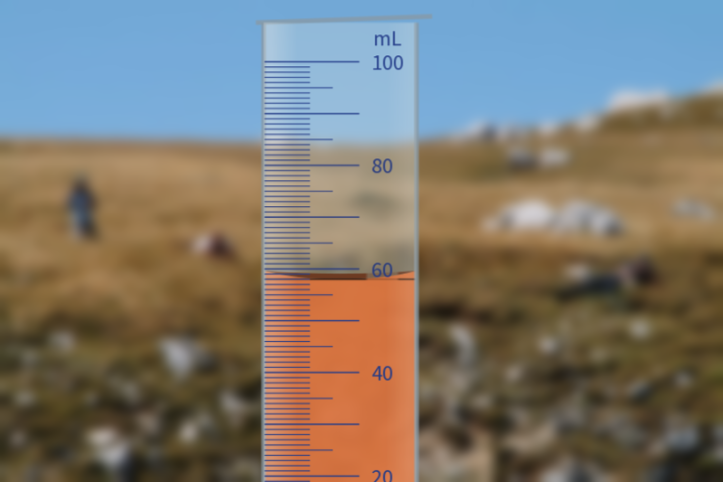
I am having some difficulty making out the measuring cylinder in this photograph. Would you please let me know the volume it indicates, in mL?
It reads 58 mL
